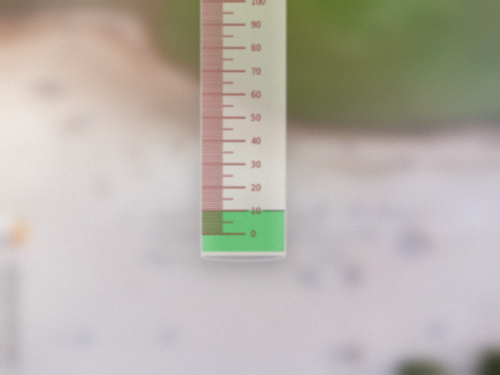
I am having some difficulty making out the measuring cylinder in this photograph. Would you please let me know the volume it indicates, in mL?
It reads 10 mL
